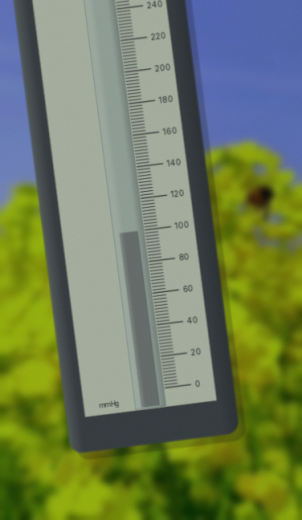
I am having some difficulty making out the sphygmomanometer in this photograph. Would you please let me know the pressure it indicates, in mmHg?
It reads 100 mmHg
